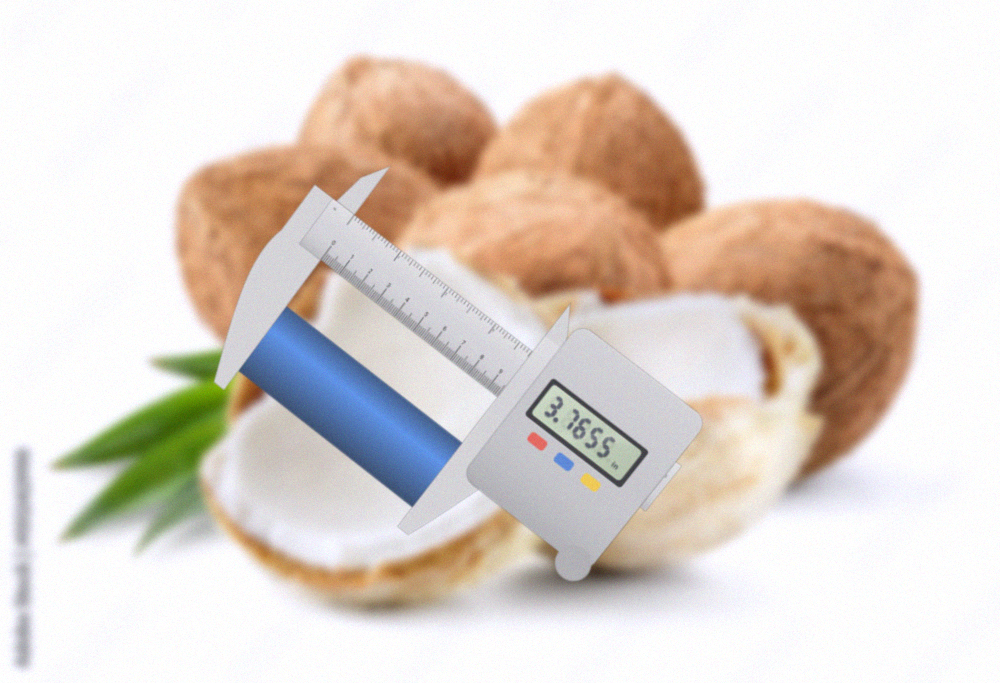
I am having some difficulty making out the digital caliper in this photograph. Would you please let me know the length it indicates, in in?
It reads 3.7655 in
